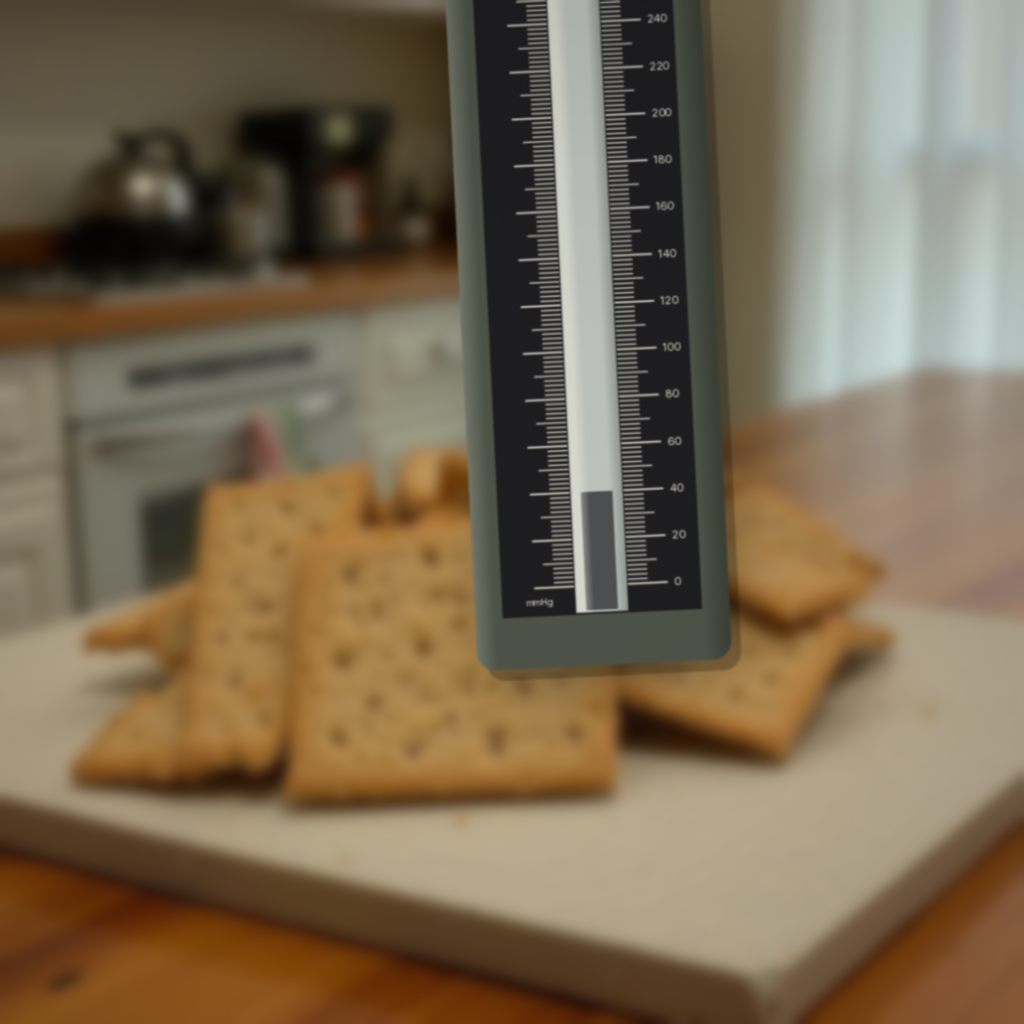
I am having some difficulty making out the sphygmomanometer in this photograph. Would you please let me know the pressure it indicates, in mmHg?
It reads 40 mmHg
